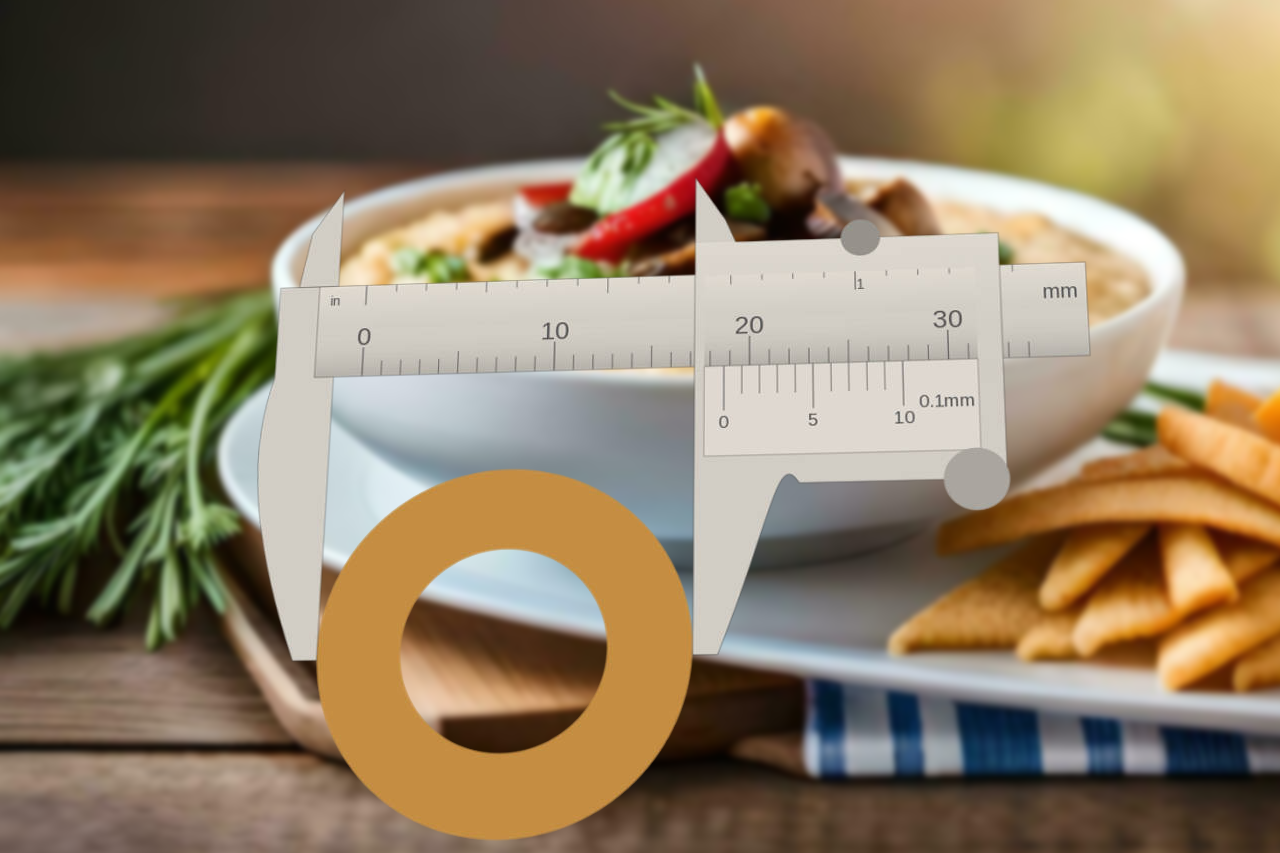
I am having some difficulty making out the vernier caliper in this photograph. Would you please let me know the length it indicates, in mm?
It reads 18.7 mm
